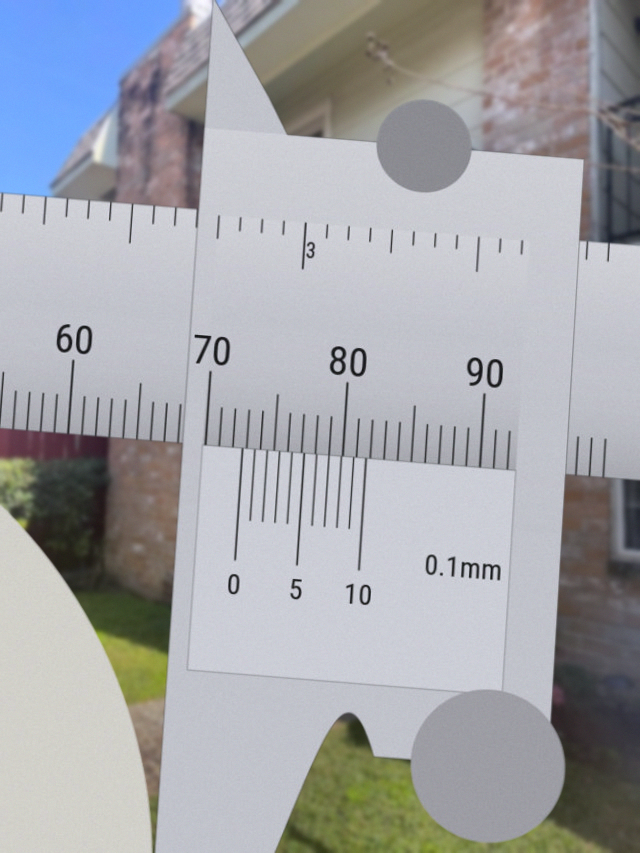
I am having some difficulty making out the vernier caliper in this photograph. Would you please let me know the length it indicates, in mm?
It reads 72.7 mm
